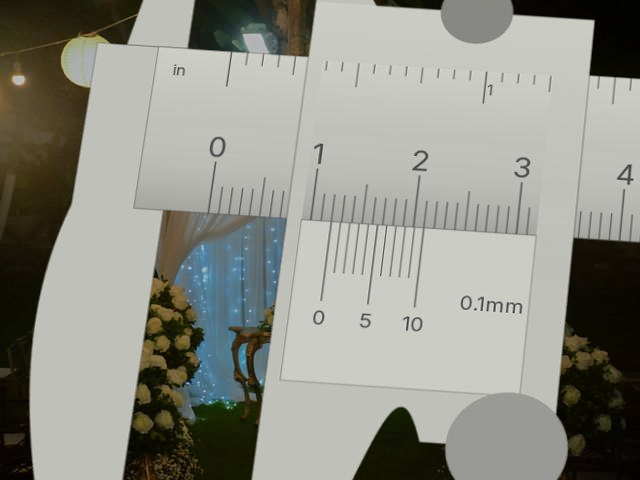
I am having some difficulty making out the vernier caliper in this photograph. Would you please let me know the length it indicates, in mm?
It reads 12.0 mm
